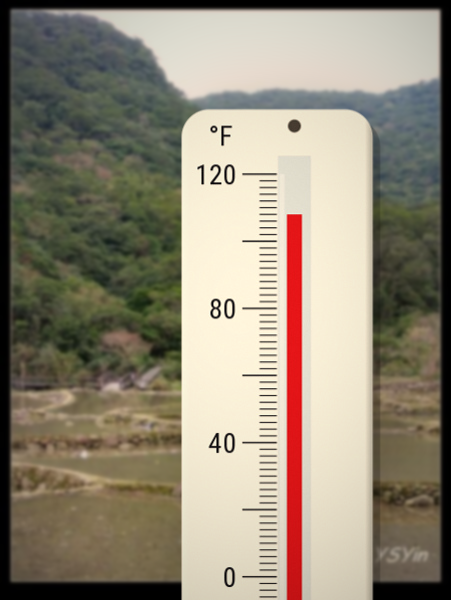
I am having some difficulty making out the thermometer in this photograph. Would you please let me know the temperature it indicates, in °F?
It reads 108 °F
